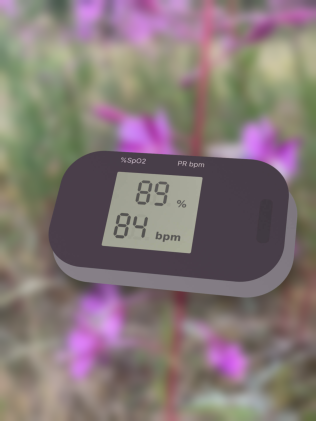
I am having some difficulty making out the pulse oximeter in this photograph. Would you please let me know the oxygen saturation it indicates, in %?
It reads 89 %
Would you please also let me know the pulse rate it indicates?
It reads 84 bpm
